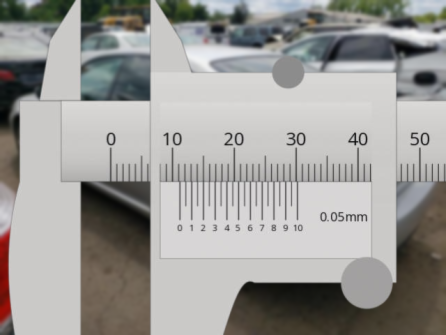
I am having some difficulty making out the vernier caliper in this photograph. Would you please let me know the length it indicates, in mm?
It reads 11.2 mm
